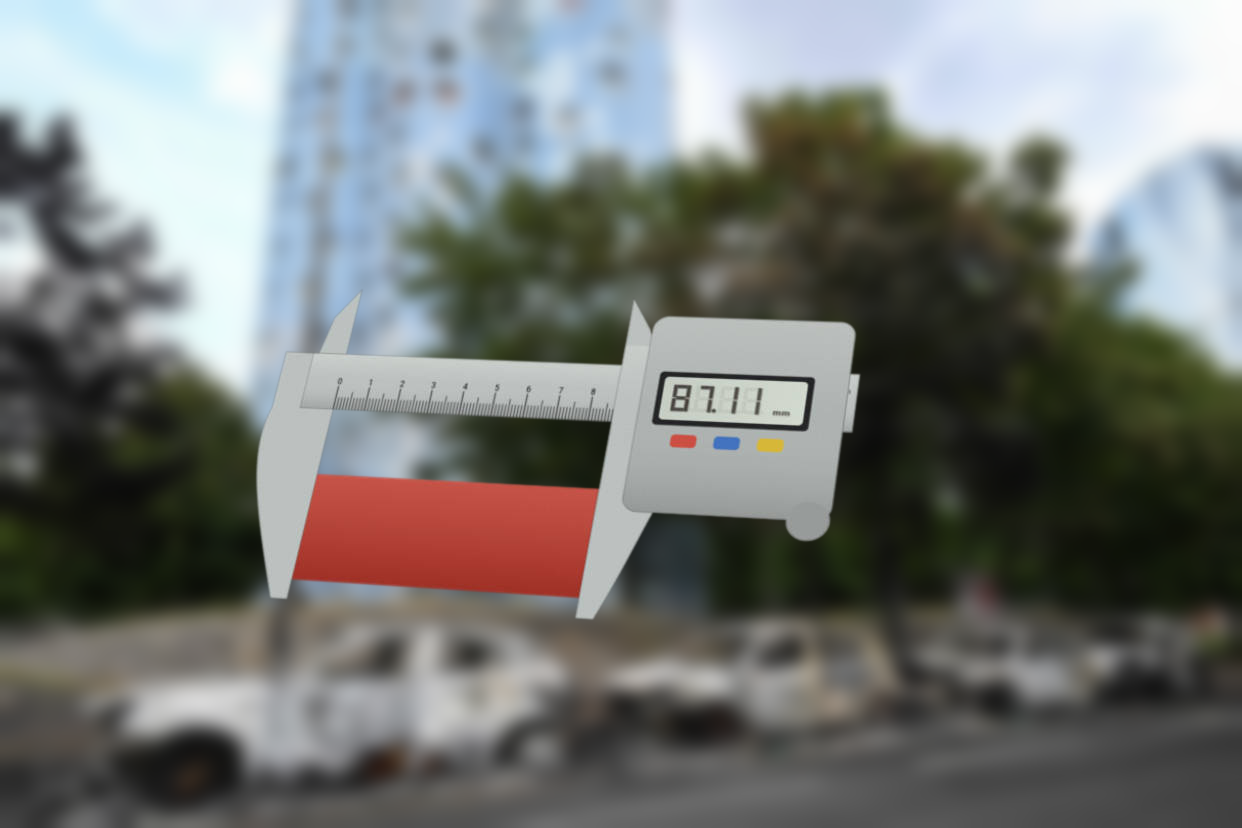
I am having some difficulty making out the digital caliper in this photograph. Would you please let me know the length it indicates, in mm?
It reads 87.11 mm
